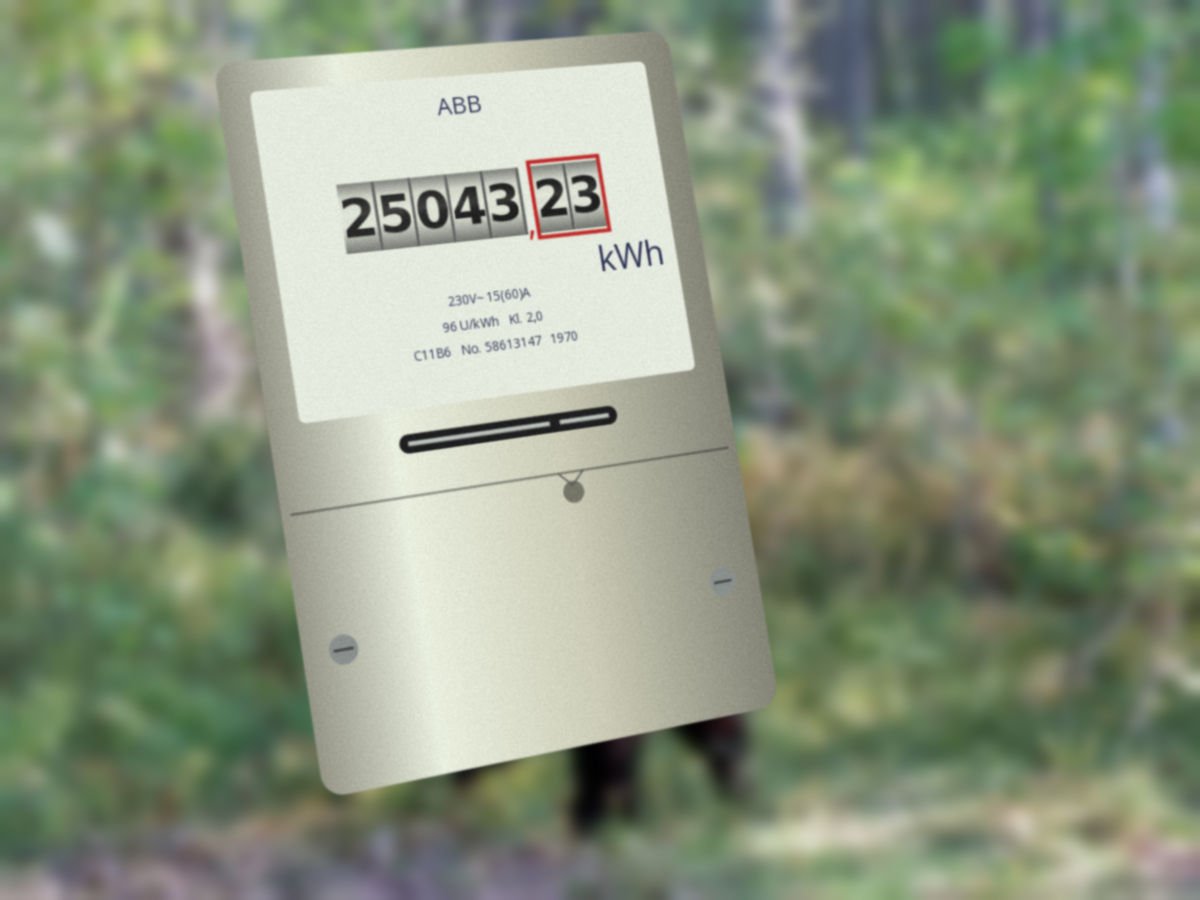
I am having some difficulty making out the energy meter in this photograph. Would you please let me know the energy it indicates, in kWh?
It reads 25043.23 kWh
